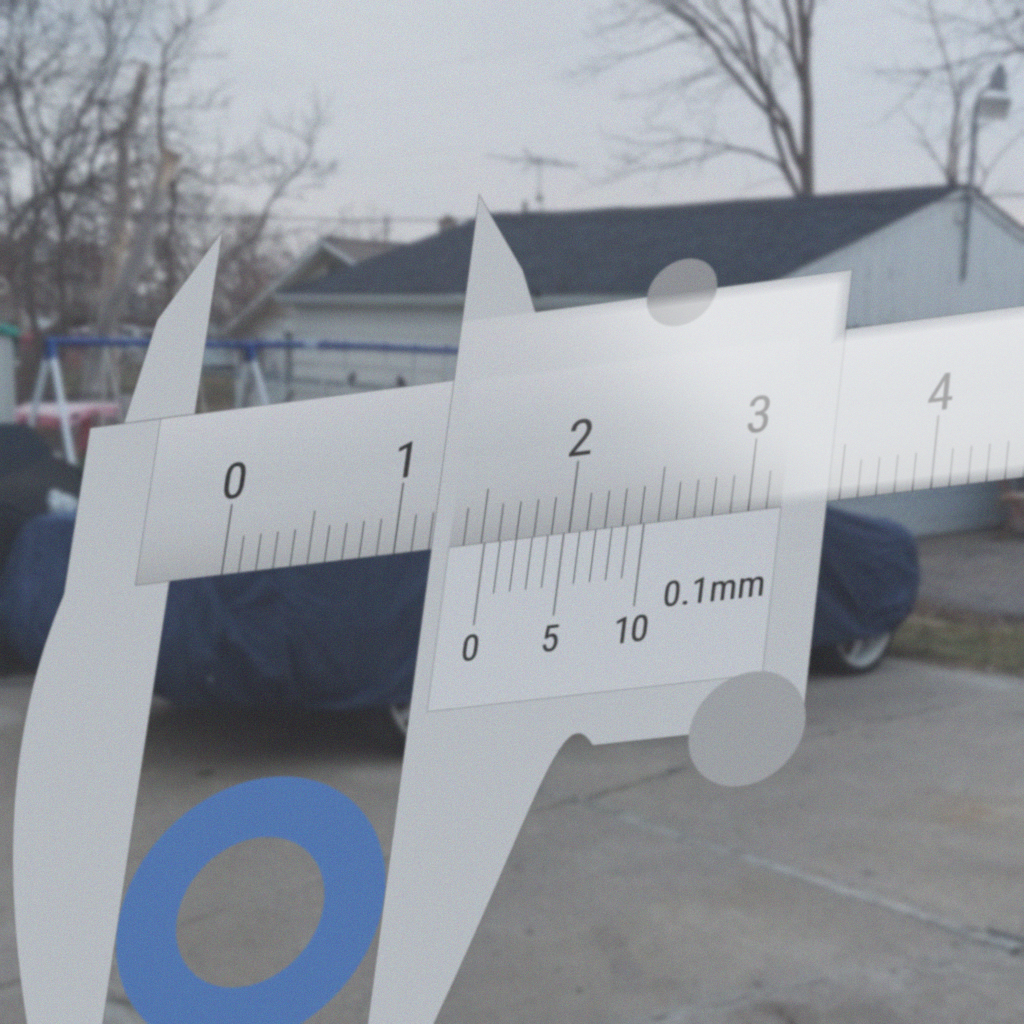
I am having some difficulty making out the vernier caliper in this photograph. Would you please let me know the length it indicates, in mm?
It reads 15.2 mm
